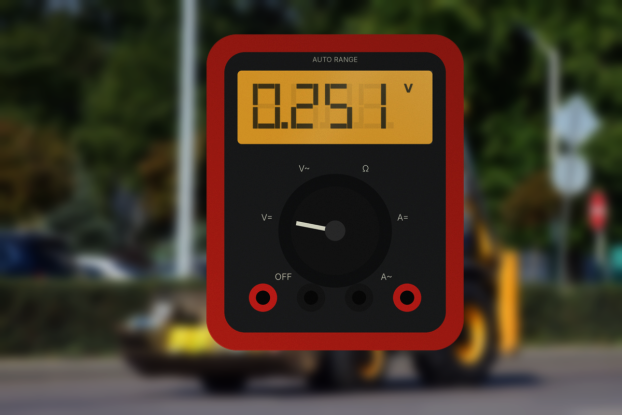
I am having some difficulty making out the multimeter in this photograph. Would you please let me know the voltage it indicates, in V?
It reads 0.251 V
